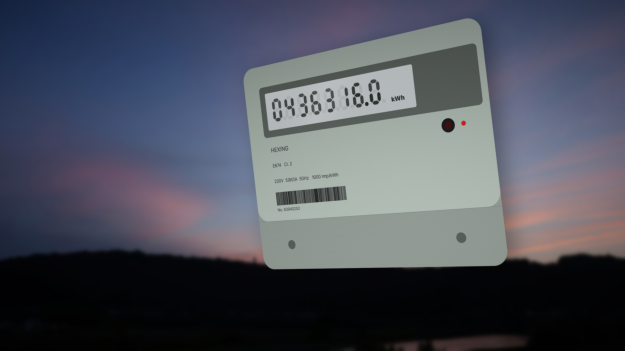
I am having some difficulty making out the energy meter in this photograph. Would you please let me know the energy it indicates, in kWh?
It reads 436316.0 kWh
